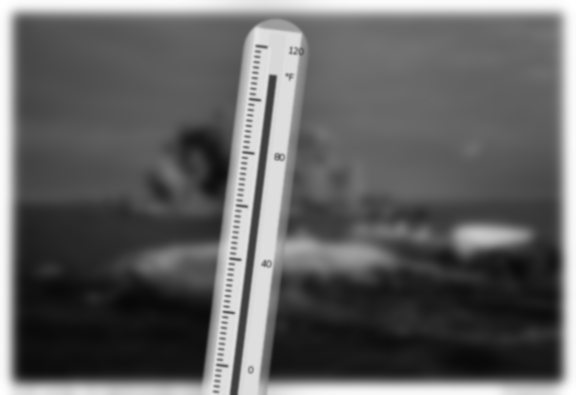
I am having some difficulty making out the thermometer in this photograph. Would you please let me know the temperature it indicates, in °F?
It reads 110 °F
